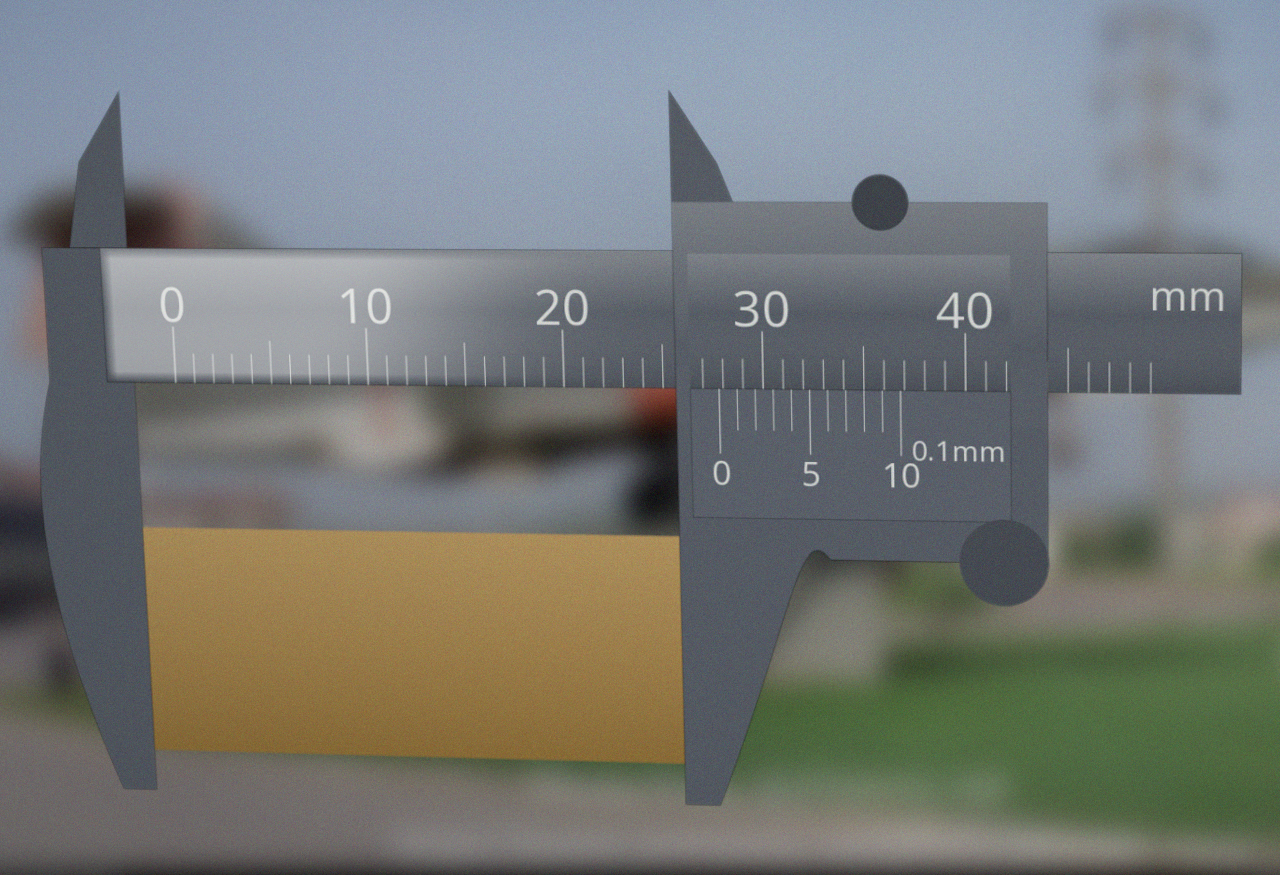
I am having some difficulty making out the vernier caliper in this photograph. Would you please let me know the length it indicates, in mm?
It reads 27.8 mm
